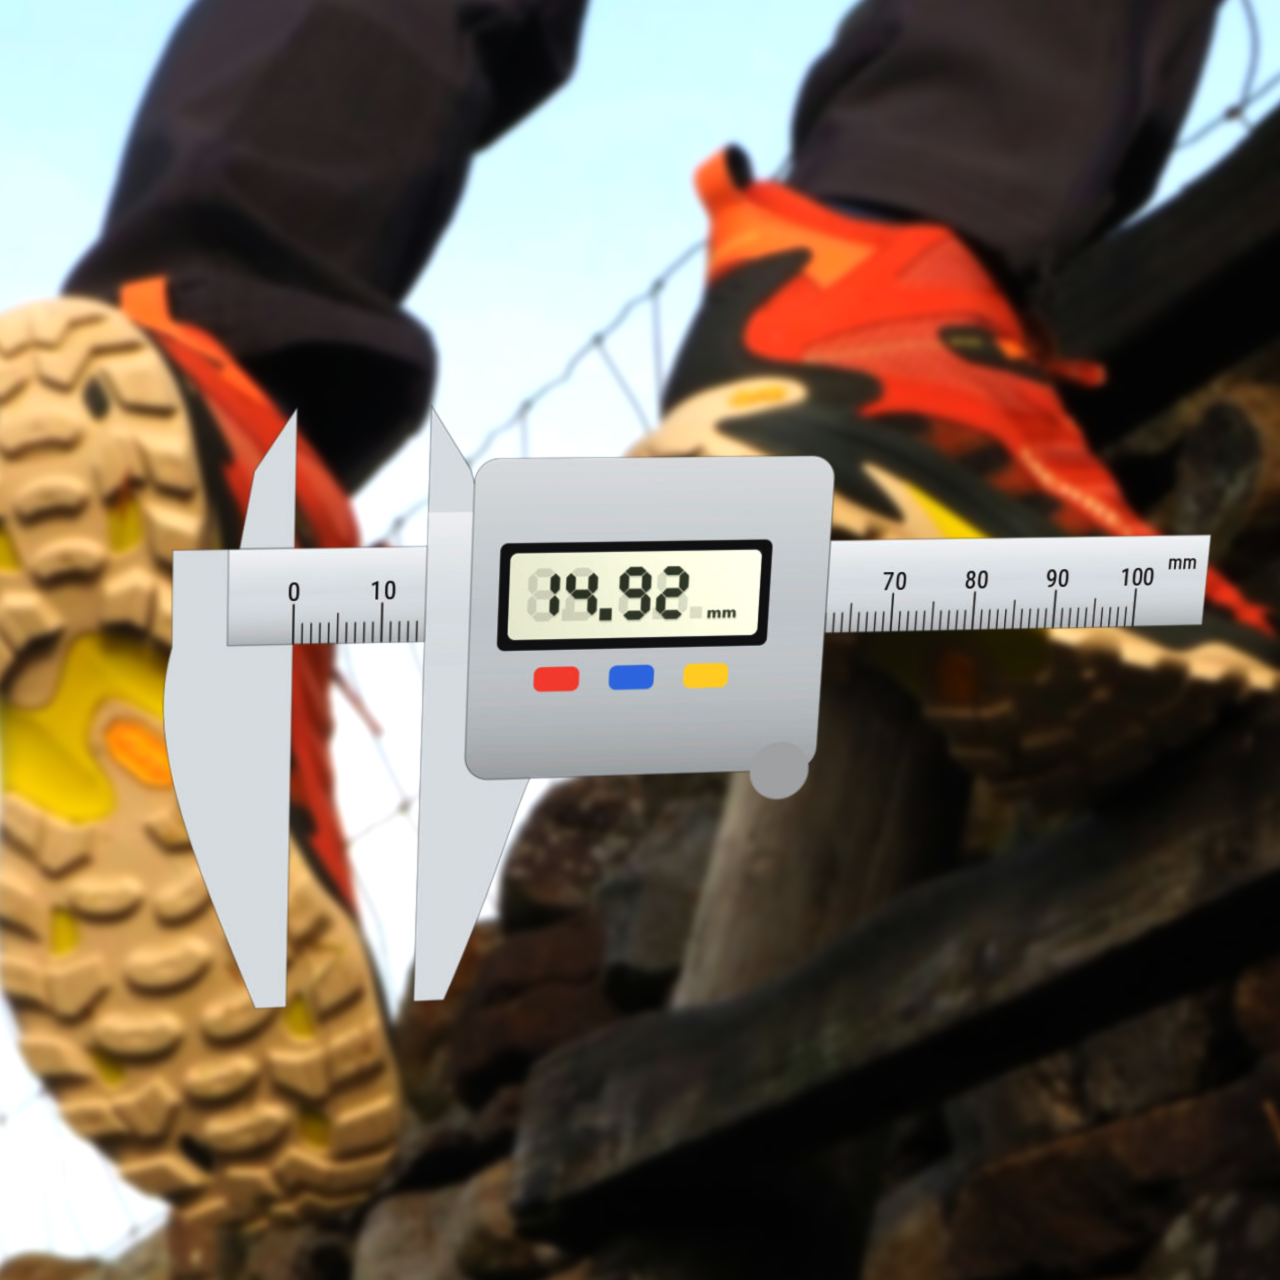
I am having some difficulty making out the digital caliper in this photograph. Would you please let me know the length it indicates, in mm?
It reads 14.92 mm
